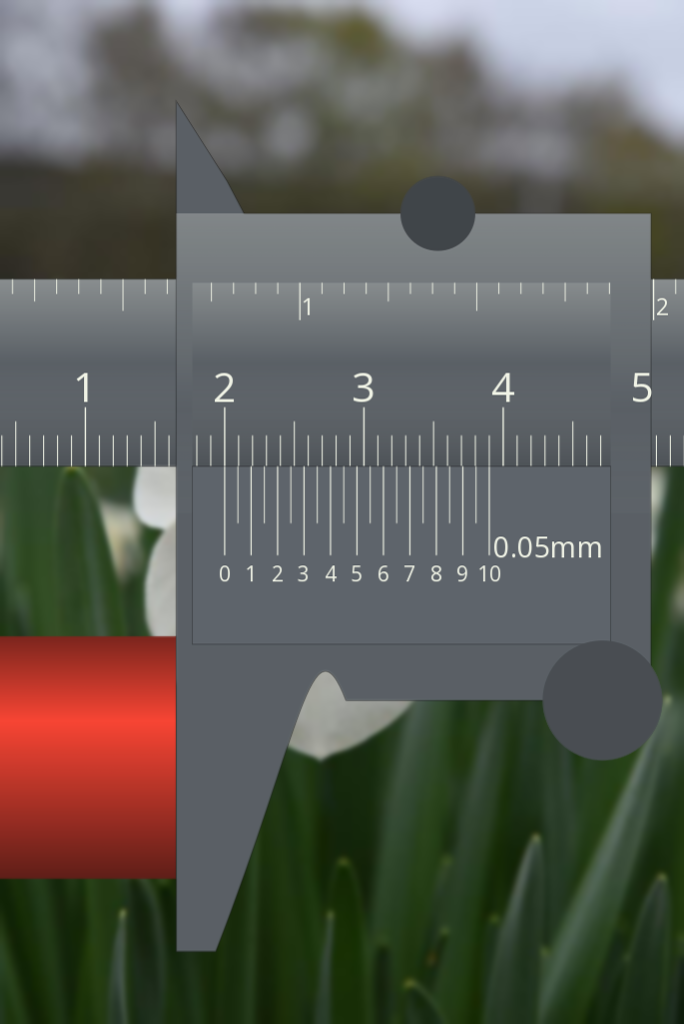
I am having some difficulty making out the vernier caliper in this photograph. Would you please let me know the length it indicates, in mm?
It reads 20.0 mm
